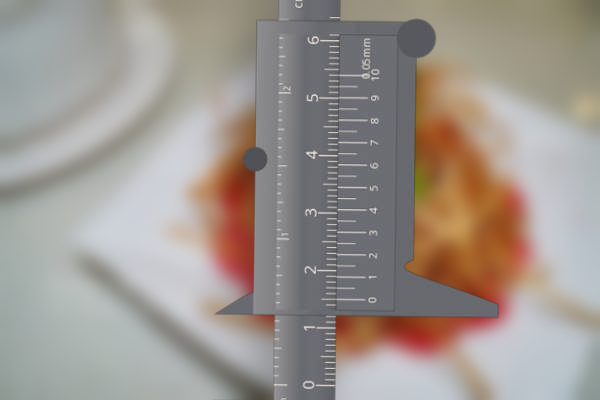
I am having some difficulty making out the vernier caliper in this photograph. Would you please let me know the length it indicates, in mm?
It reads 15.0 mm
